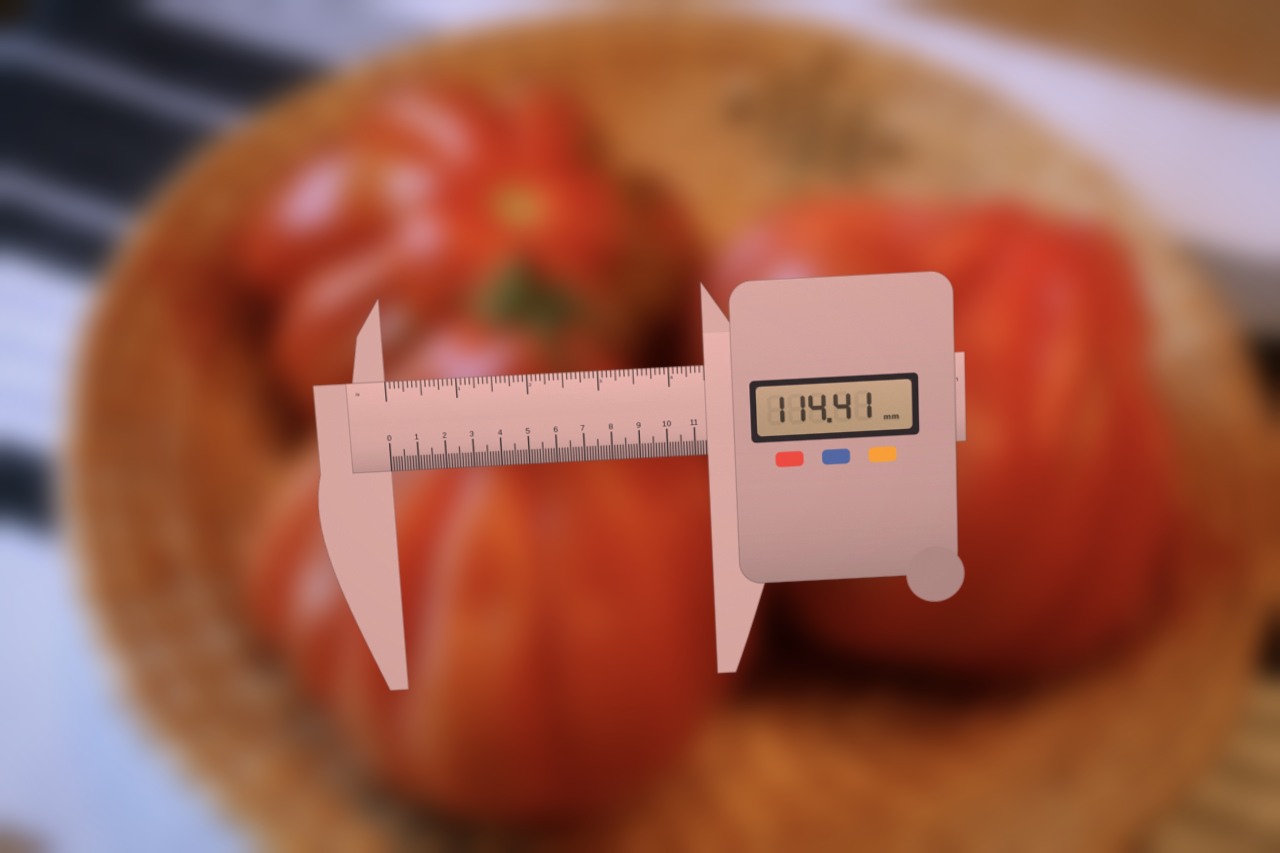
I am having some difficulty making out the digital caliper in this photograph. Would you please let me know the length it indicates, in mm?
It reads 114.41 mm
